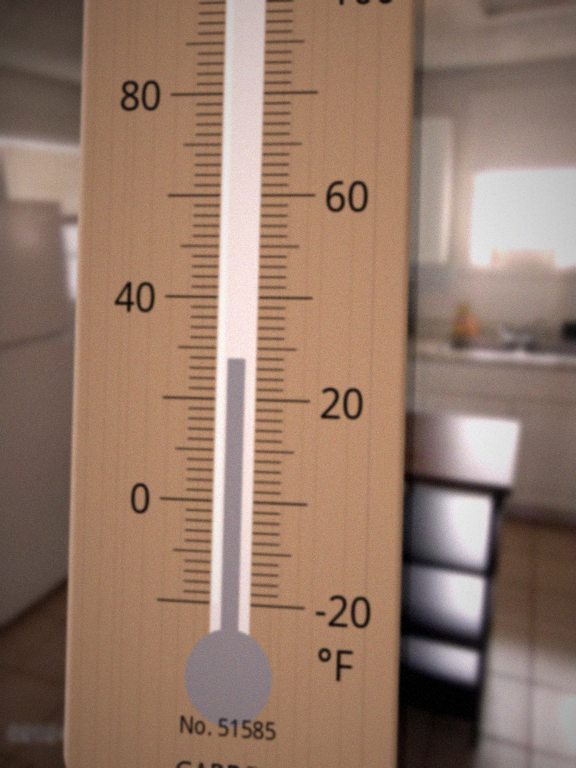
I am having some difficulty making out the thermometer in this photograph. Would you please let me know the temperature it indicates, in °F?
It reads 28 °F
